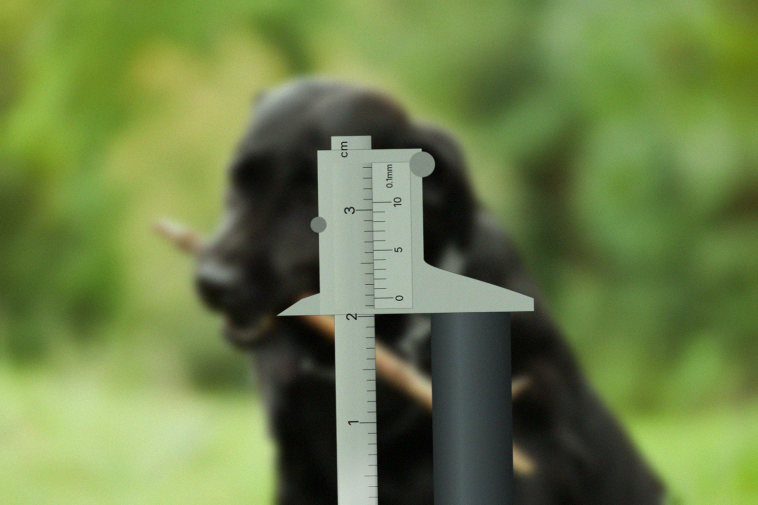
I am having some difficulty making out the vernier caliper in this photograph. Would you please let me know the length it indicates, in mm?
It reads 21.7 mm
